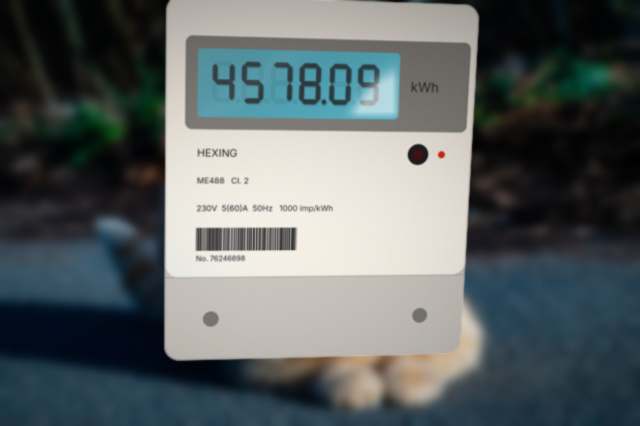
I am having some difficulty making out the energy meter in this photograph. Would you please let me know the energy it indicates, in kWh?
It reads 4578.09 kWh
